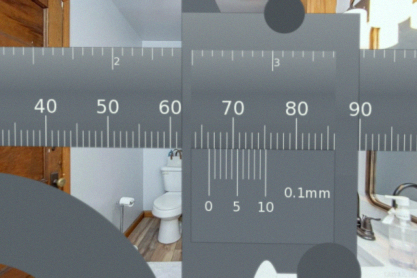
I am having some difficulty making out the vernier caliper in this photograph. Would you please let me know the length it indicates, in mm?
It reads 66.2 mm
